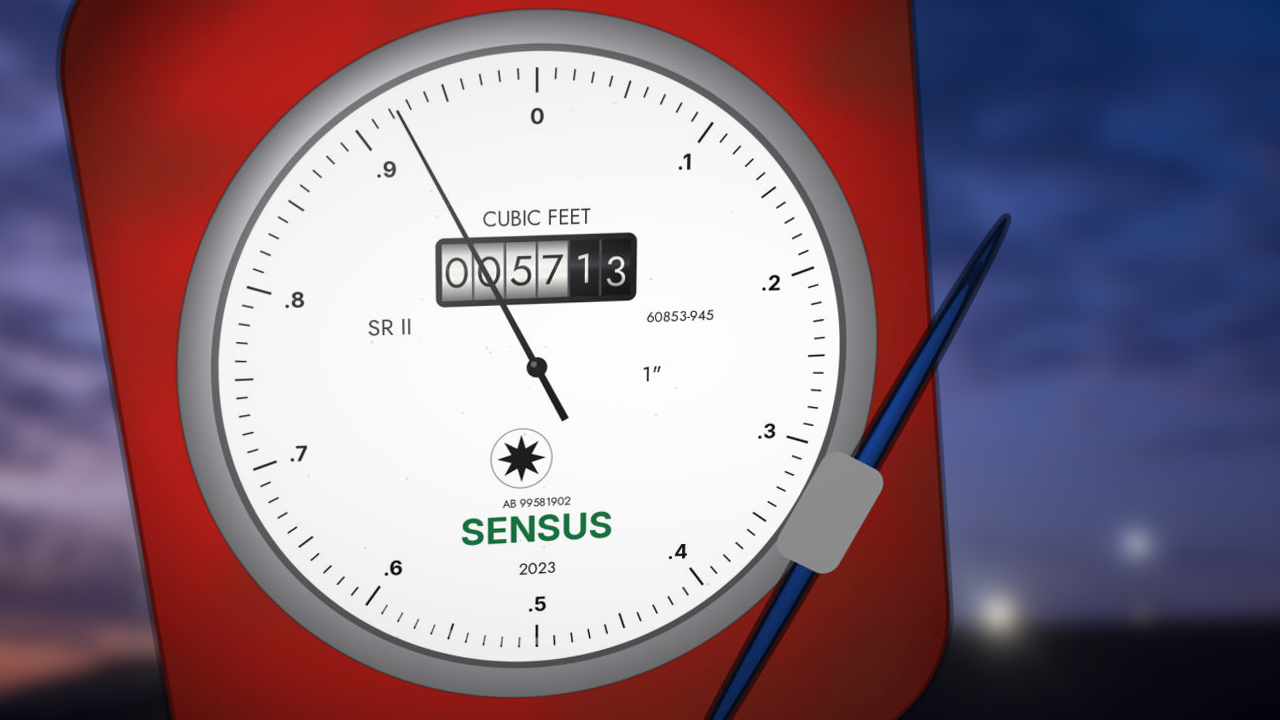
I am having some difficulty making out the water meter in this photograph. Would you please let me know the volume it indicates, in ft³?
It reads 5712.92 ft³
